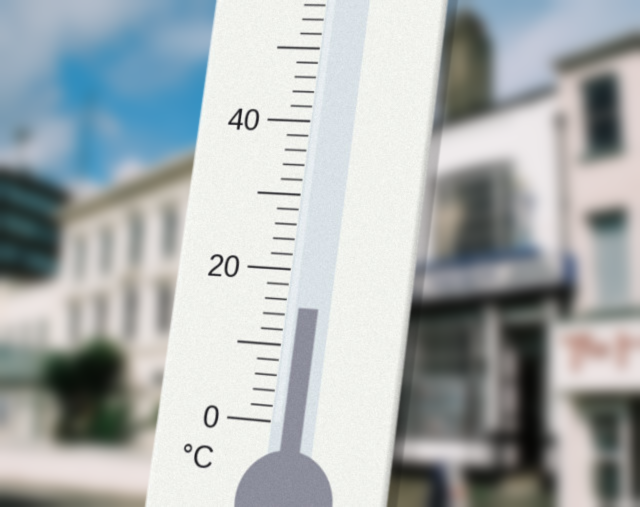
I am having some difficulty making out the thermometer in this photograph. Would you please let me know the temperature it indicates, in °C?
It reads 15 °C
